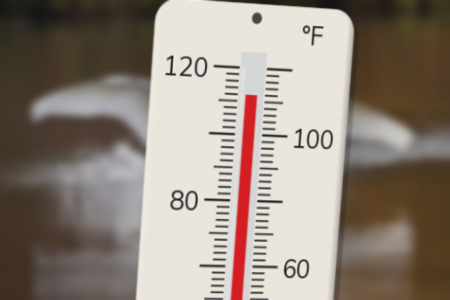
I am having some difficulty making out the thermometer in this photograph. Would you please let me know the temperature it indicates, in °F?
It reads 112 °F
